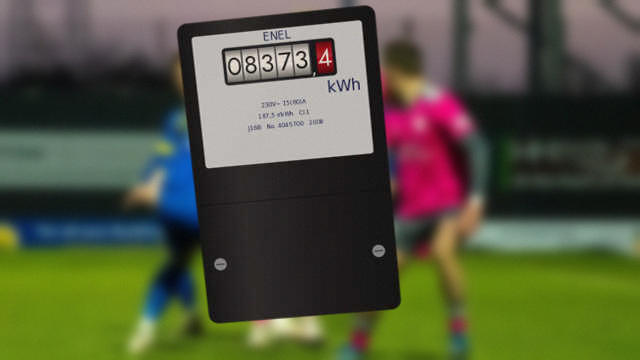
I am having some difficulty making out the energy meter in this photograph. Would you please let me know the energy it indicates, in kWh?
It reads 8373.4 kWh
